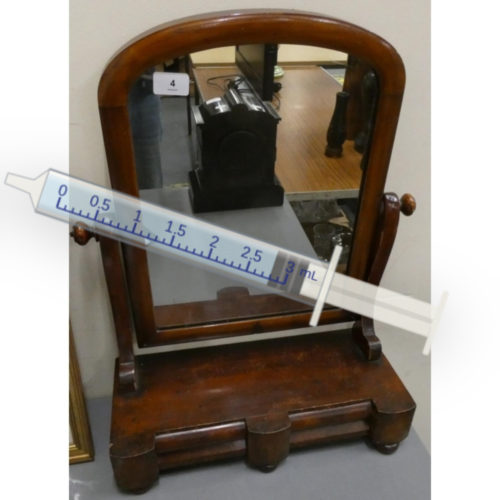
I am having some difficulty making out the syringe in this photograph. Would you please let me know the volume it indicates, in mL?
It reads 2.8 mL
